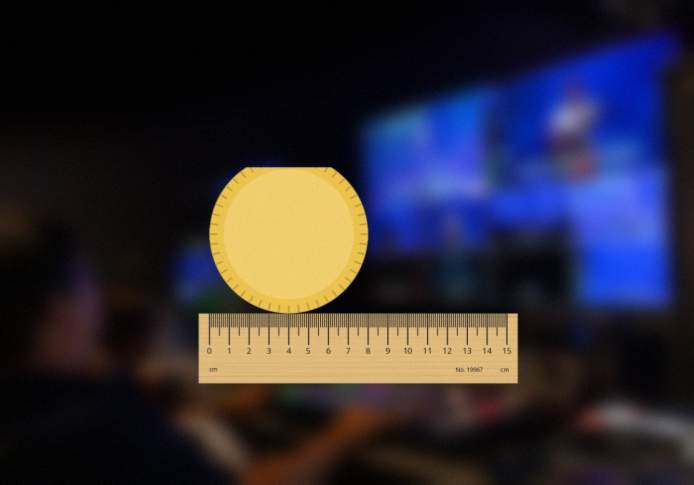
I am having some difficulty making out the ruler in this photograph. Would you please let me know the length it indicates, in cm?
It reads 8 cm
